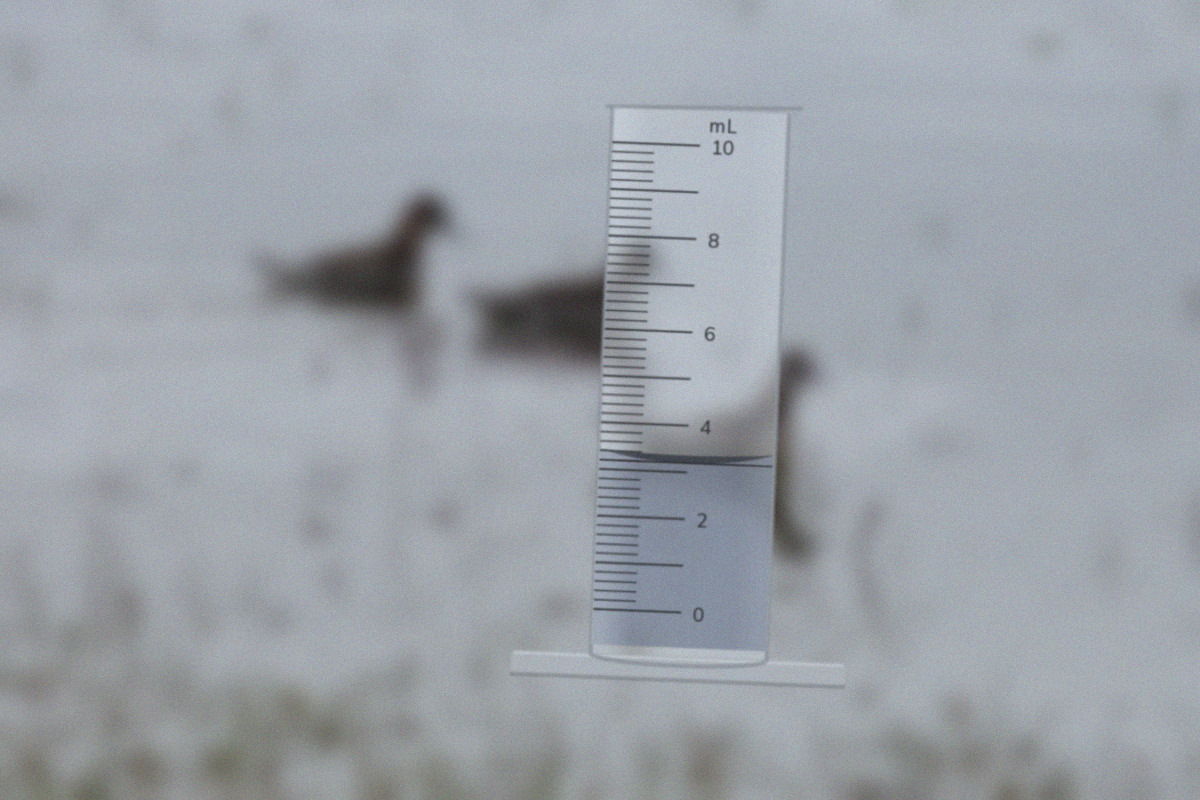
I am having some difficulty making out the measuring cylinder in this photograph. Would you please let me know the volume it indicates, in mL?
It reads 3.2 mL
